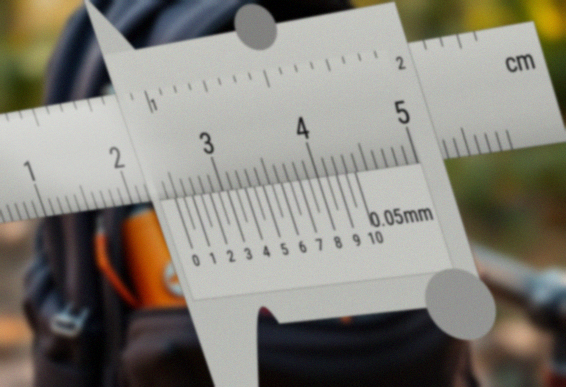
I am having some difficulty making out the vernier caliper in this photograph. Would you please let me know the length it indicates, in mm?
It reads 24.8 mm
